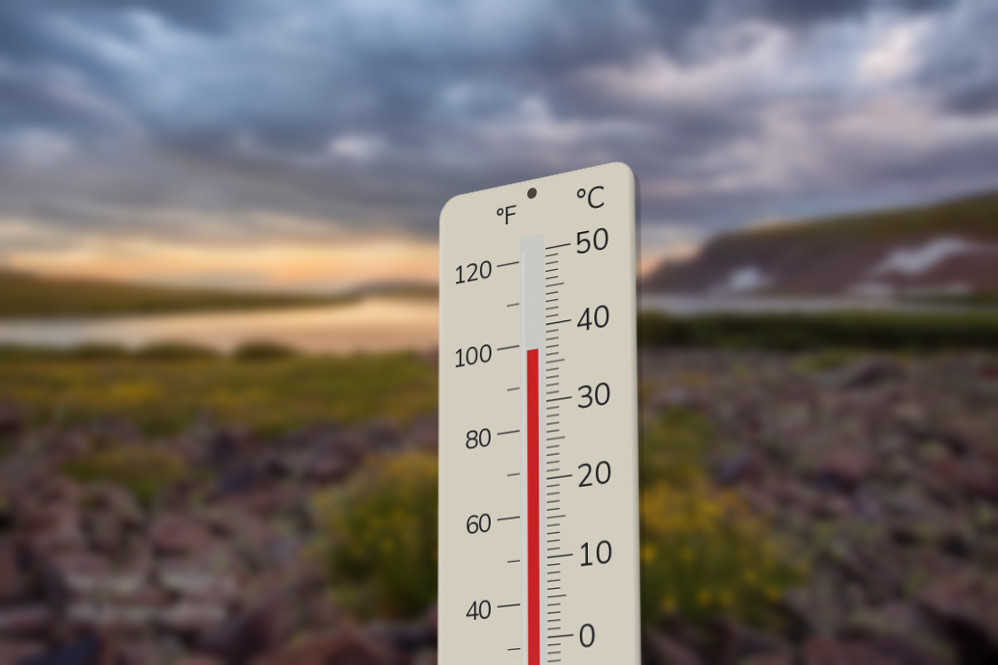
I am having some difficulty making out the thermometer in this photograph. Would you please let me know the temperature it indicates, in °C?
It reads 37 °C
